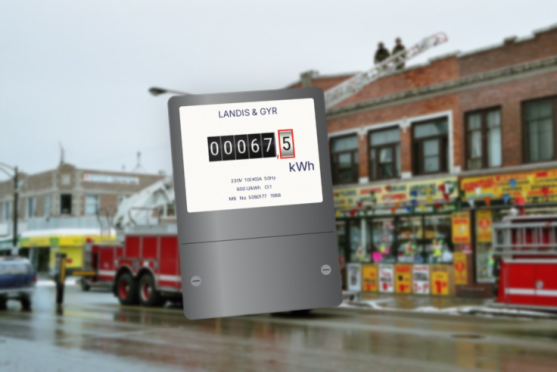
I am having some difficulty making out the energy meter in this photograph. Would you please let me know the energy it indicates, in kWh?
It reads 67.5 kWh
